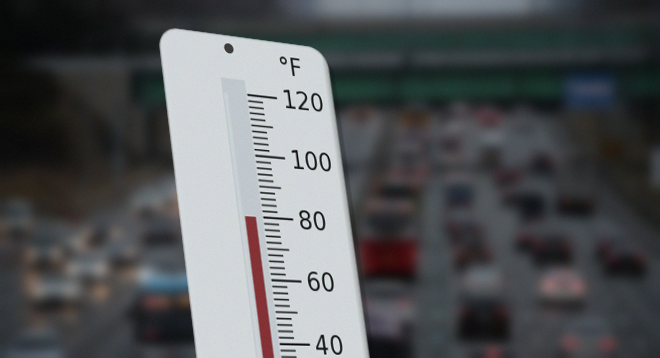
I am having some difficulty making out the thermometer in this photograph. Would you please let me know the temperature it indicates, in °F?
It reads 80 °F
